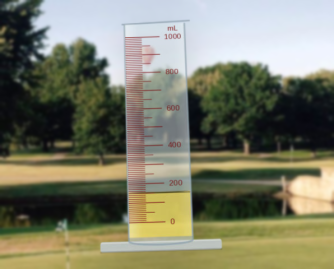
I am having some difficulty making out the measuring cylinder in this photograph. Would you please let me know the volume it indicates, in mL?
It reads 150 mL
